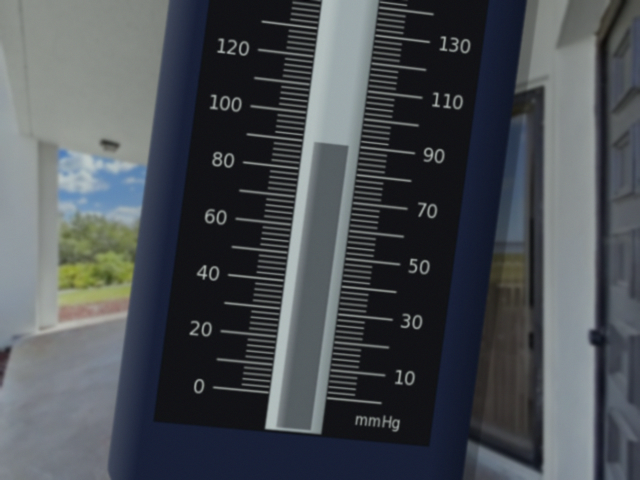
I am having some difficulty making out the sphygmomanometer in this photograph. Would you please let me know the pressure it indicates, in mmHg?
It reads 90 mmHg
